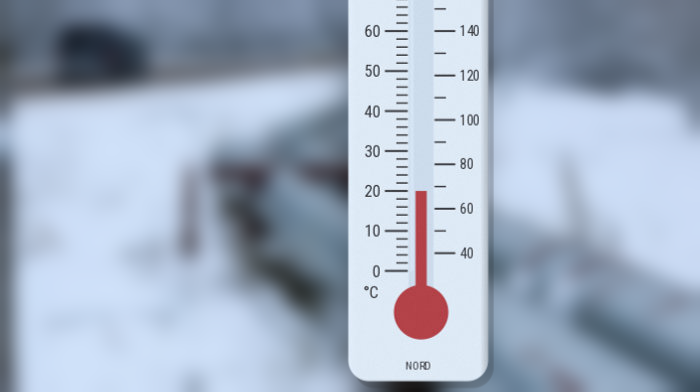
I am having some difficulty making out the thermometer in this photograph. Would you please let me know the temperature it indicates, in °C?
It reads 20 °C
